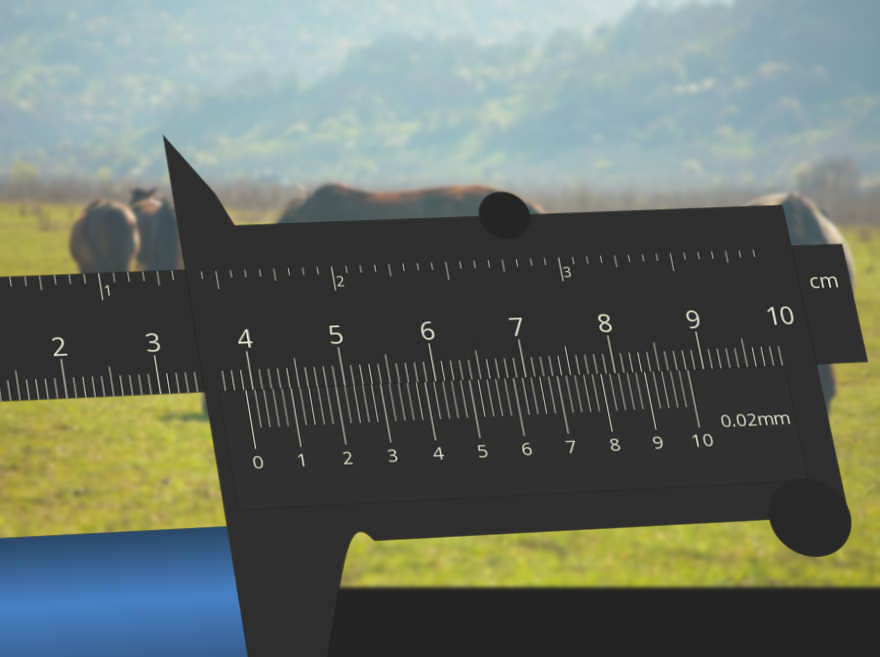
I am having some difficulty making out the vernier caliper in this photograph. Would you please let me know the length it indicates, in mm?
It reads 39.2 mm
